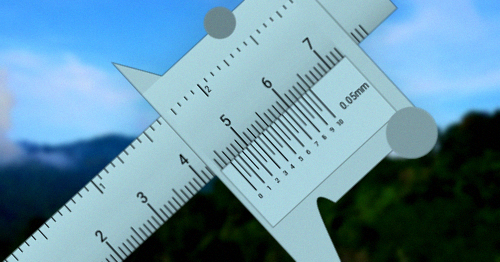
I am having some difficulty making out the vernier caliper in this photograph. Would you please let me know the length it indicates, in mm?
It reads 45.8 mm
